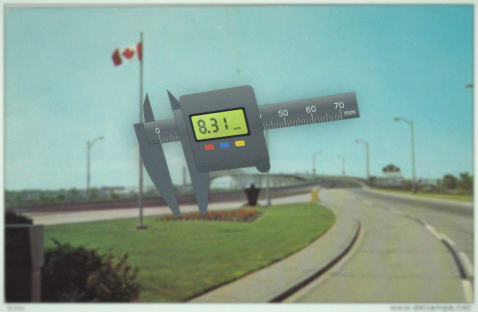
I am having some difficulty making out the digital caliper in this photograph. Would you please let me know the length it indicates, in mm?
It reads 8.31 mm
